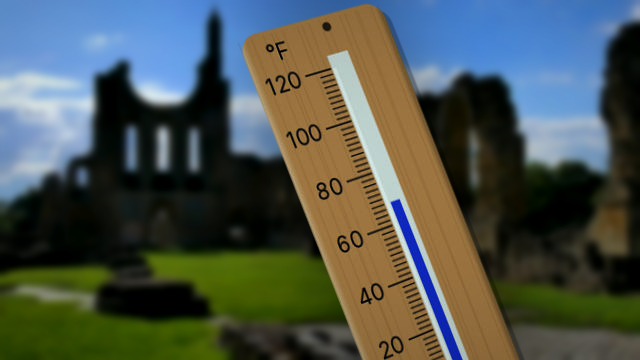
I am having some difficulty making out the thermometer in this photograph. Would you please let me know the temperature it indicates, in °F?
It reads 68 °F
